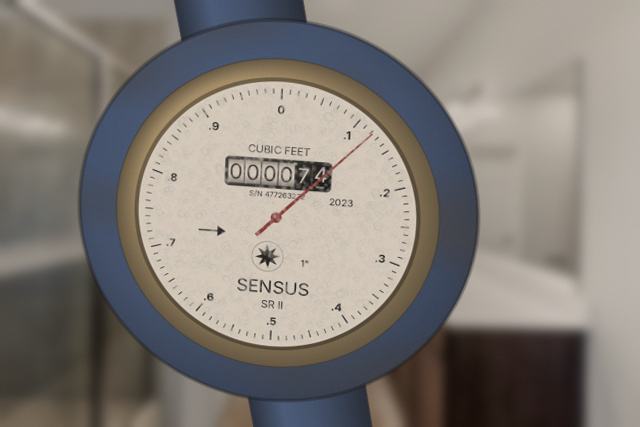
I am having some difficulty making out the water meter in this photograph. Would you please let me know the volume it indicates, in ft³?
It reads 74.12 ft³
